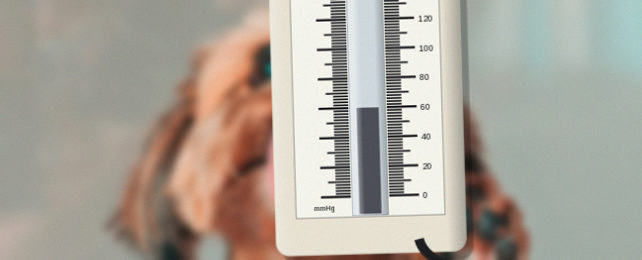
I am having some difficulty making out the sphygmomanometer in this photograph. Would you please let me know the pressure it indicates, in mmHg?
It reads 60 mmHg
